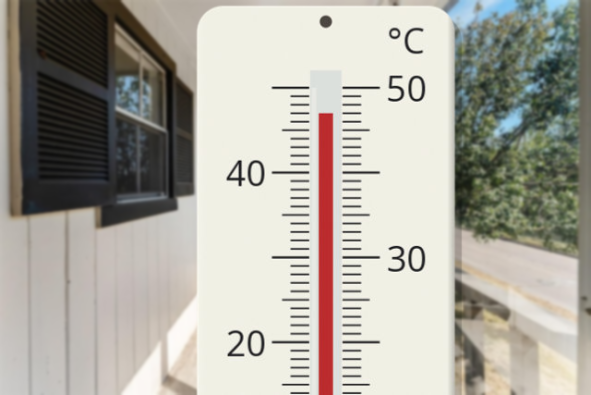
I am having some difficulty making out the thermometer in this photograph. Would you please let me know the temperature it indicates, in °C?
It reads 47 °C
